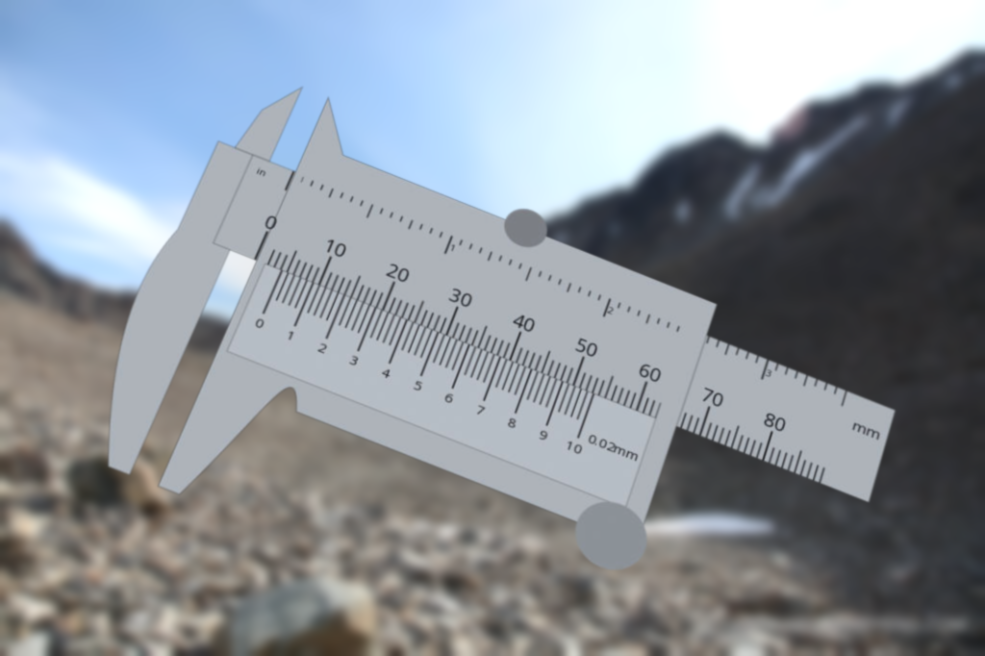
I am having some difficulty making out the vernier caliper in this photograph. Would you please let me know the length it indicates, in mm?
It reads 4.2 mm
